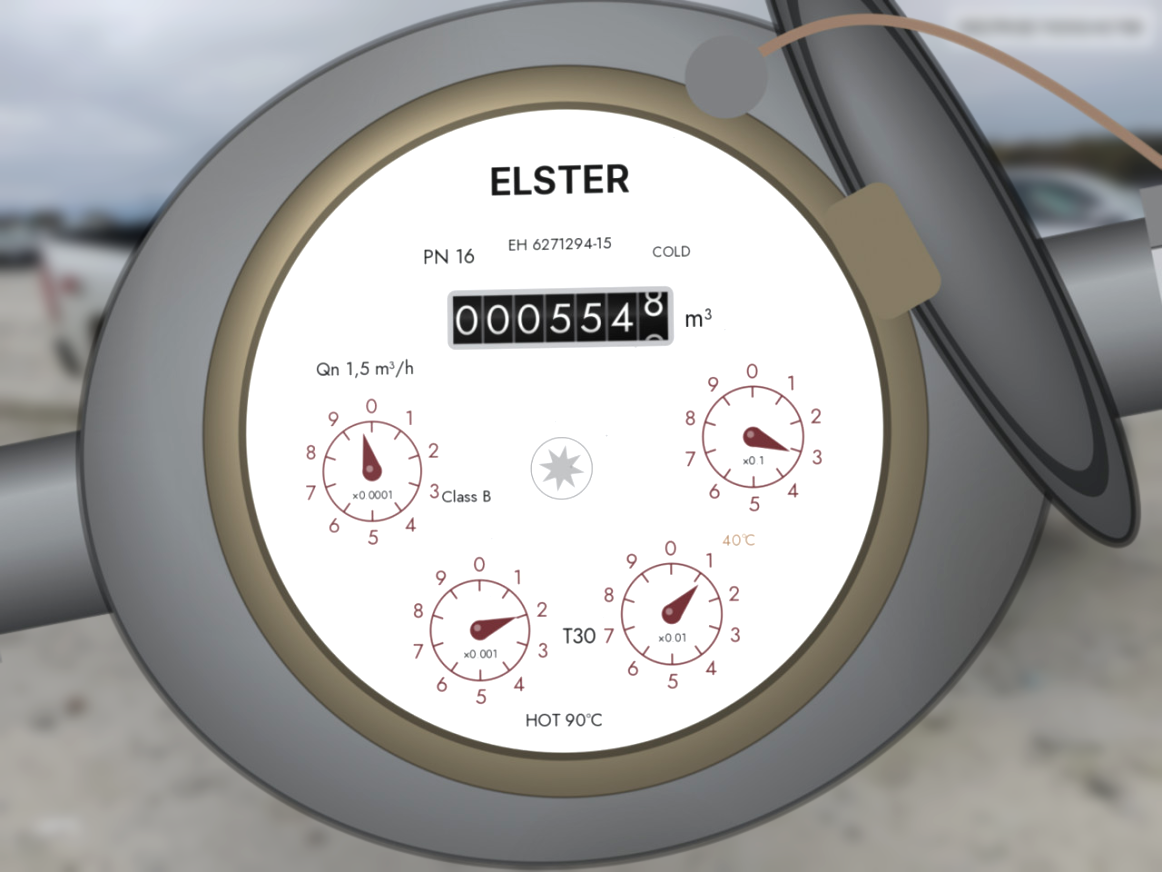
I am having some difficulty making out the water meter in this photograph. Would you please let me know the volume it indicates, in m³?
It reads 5548.3119 m³
